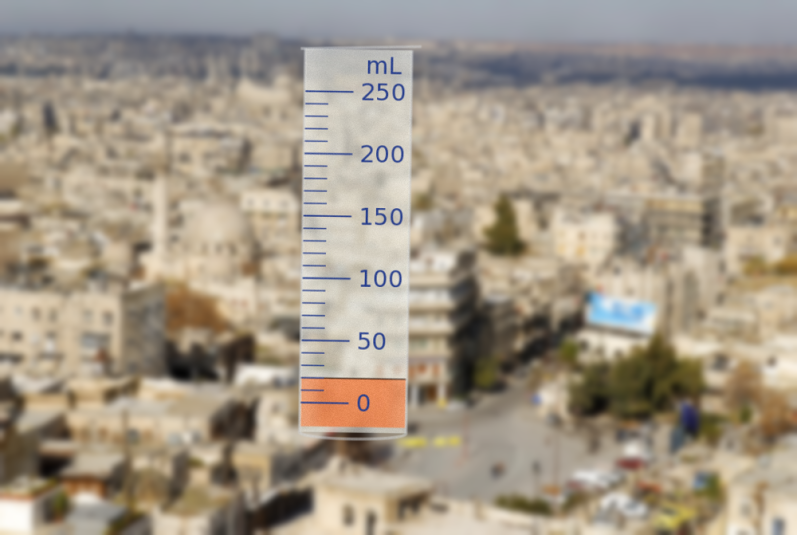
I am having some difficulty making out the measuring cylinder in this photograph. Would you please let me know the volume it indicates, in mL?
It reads 20 mL
